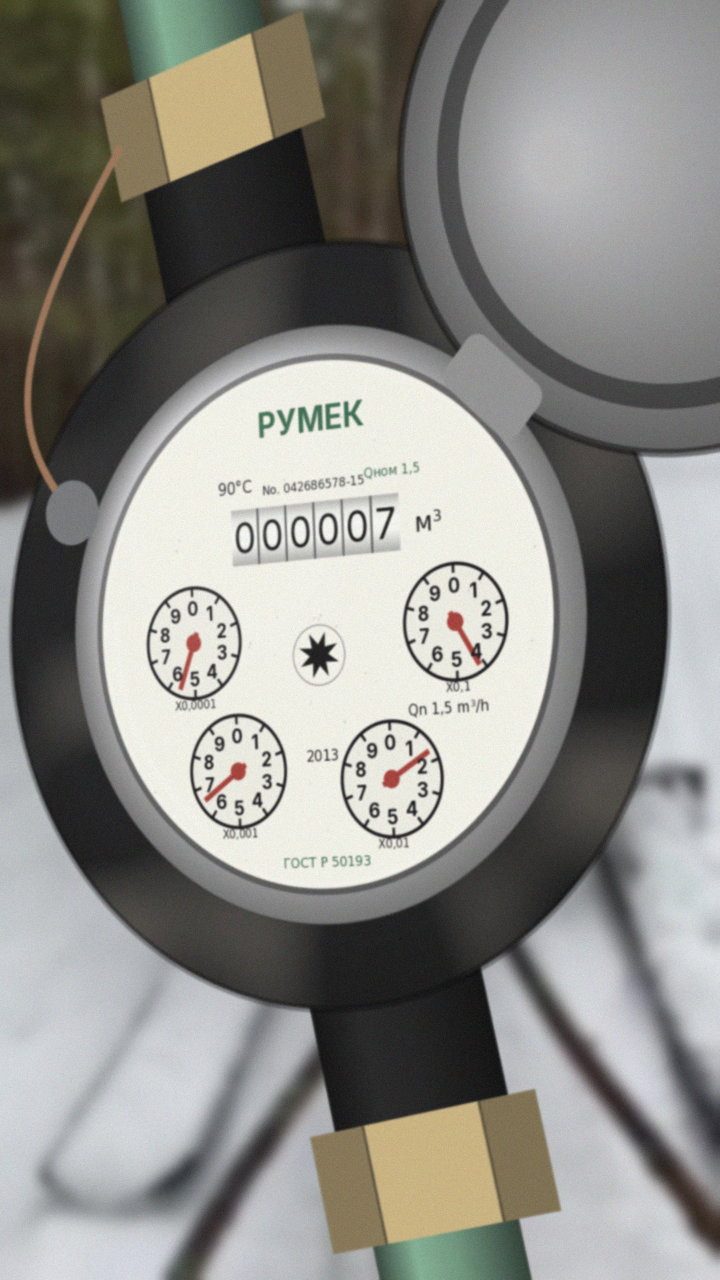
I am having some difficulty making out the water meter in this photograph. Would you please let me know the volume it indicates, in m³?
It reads 7.4165 m³
